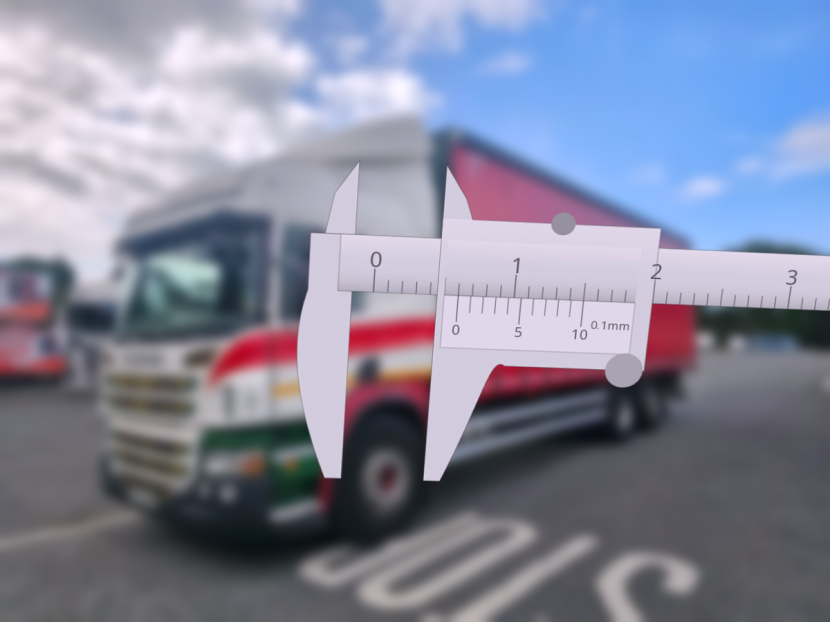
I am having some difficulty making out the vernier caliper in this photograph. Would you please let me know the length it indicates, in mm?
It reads 6.0 mm
